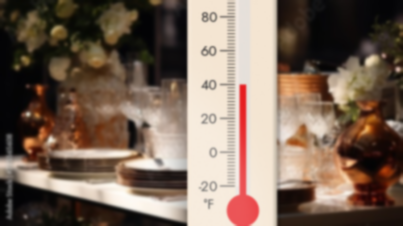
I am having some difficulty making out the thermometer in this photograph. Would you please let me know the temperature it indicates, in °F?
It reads 40 °F
